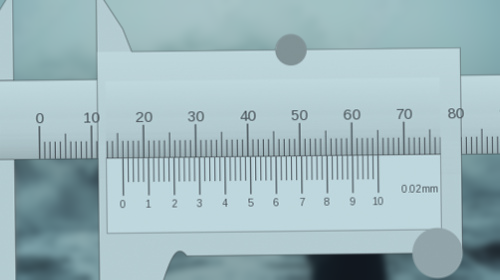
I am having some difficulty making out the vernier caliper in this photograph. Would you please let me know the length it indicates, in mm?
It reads 16.0 mm
